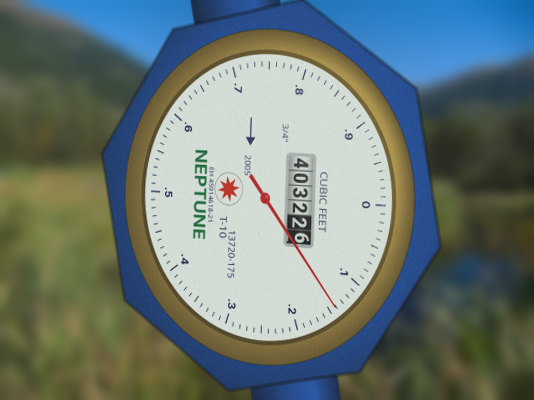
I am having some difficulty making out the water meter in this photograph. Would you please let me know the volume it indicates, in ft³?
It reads 403226.14 ft³
